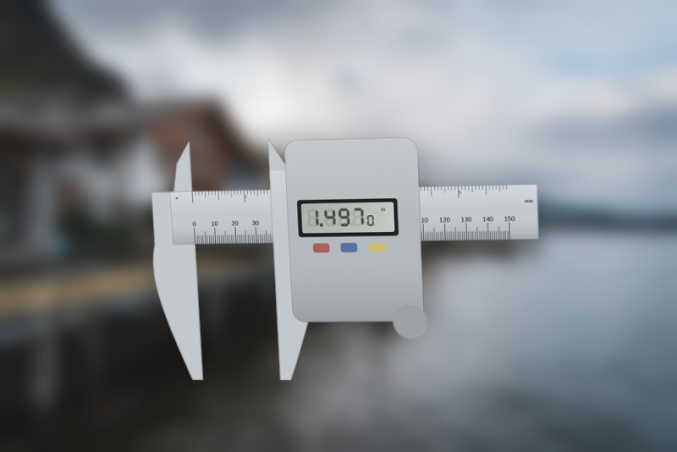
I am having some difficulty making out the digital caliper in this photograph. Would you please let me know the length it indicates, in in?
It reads 1.4970 in
